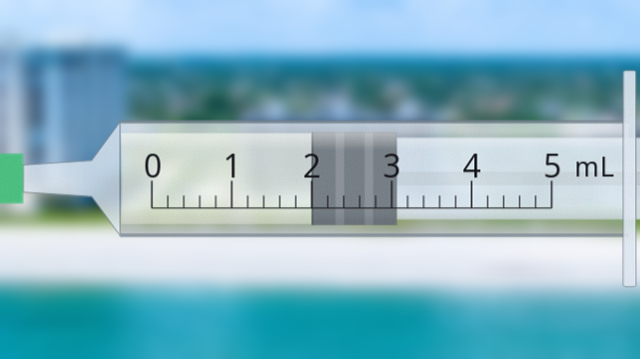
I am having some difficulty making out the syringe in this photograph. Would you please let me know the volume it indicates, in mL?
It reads 2 mL
